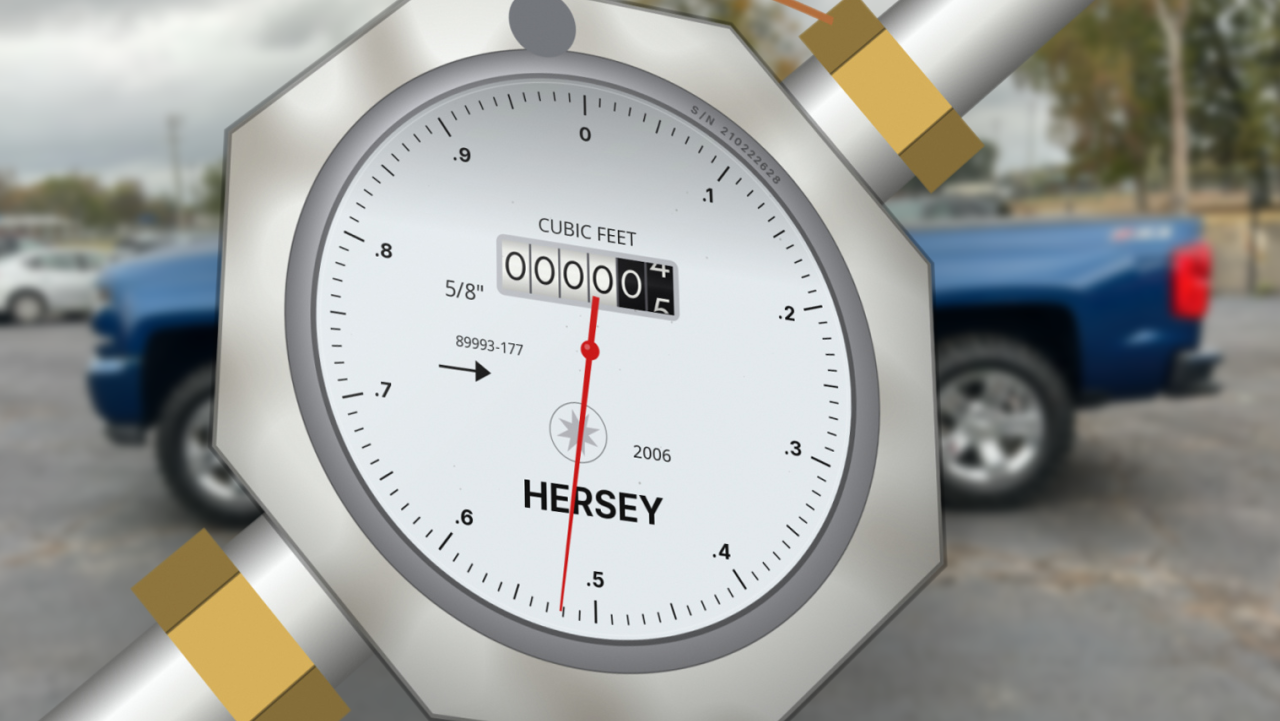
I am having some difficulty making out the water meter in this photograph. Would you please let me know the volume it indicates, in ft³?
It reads 4.52 ft³
